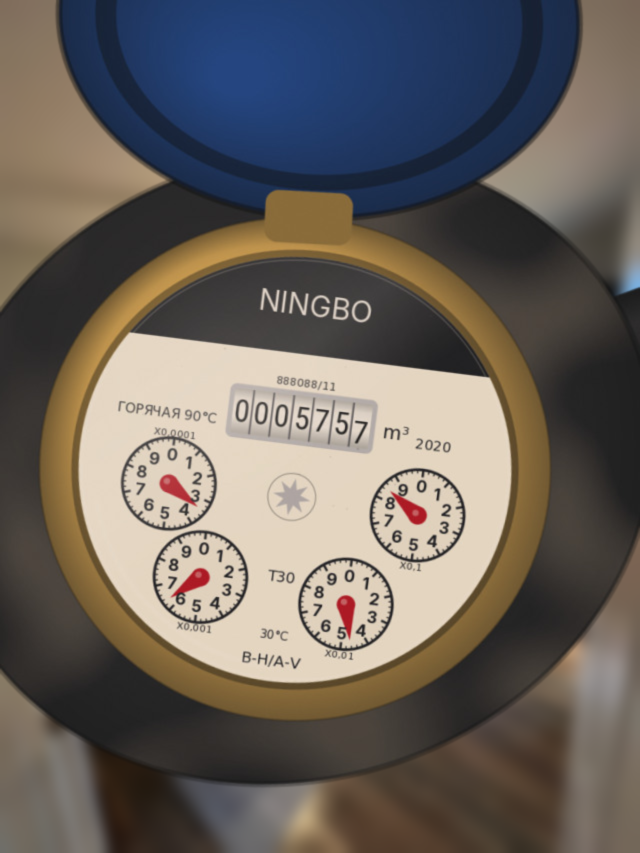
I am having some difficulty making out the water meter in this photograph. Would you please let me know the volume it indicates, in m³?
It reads 5756.8463 m³
